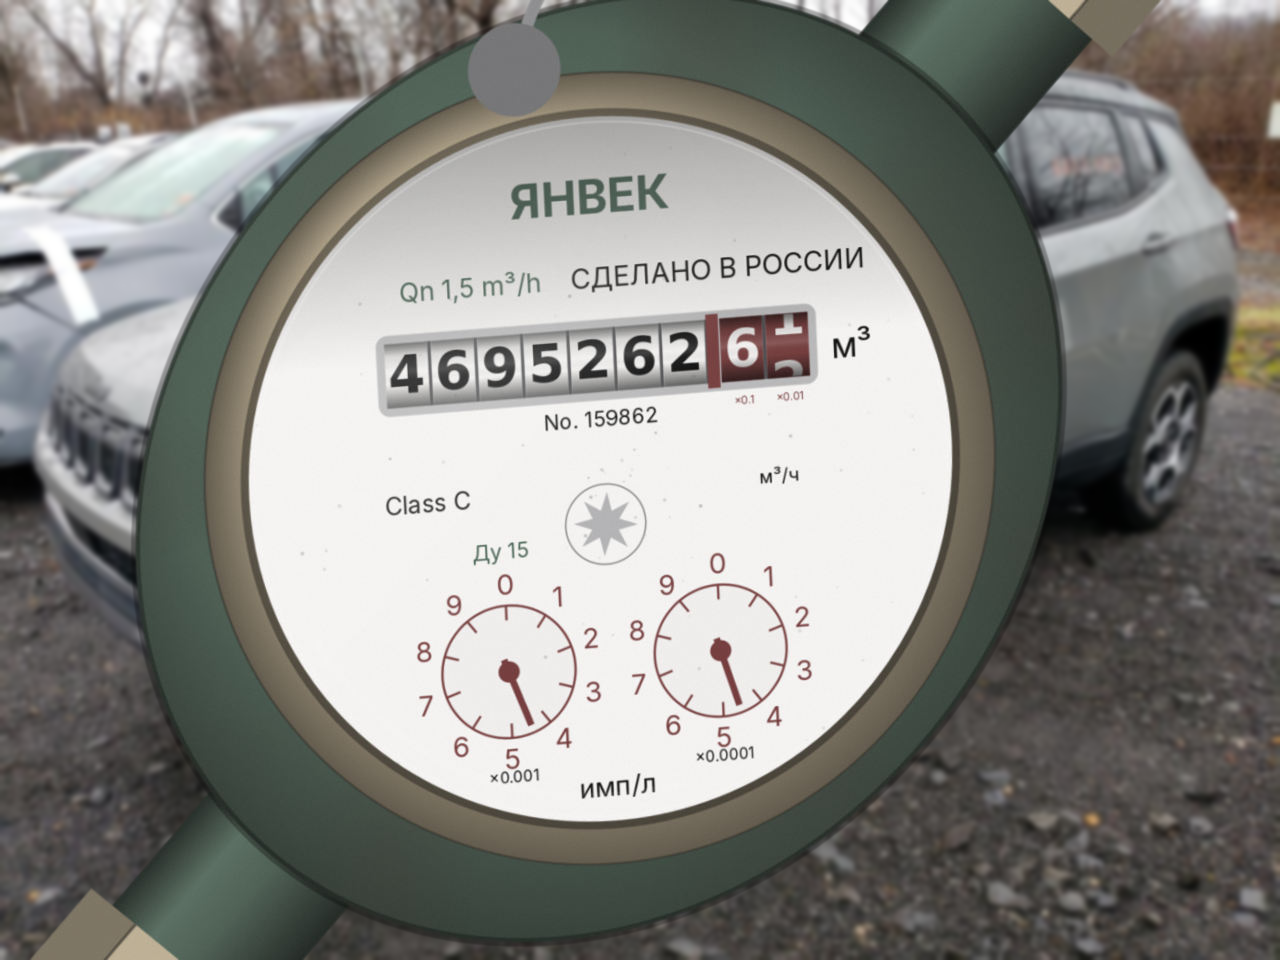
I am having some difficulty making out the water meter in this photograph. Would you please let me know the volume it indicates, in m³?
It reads 4695262.6144 m³
